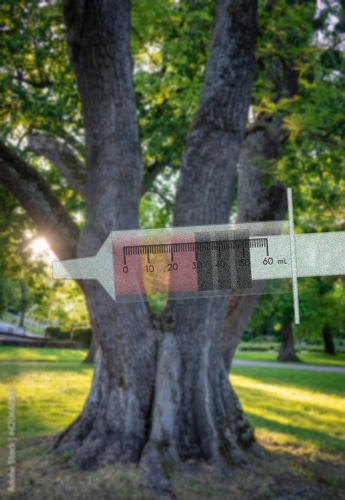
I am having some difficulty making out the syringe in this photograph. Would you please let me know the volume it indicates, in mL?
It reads 30 mL
